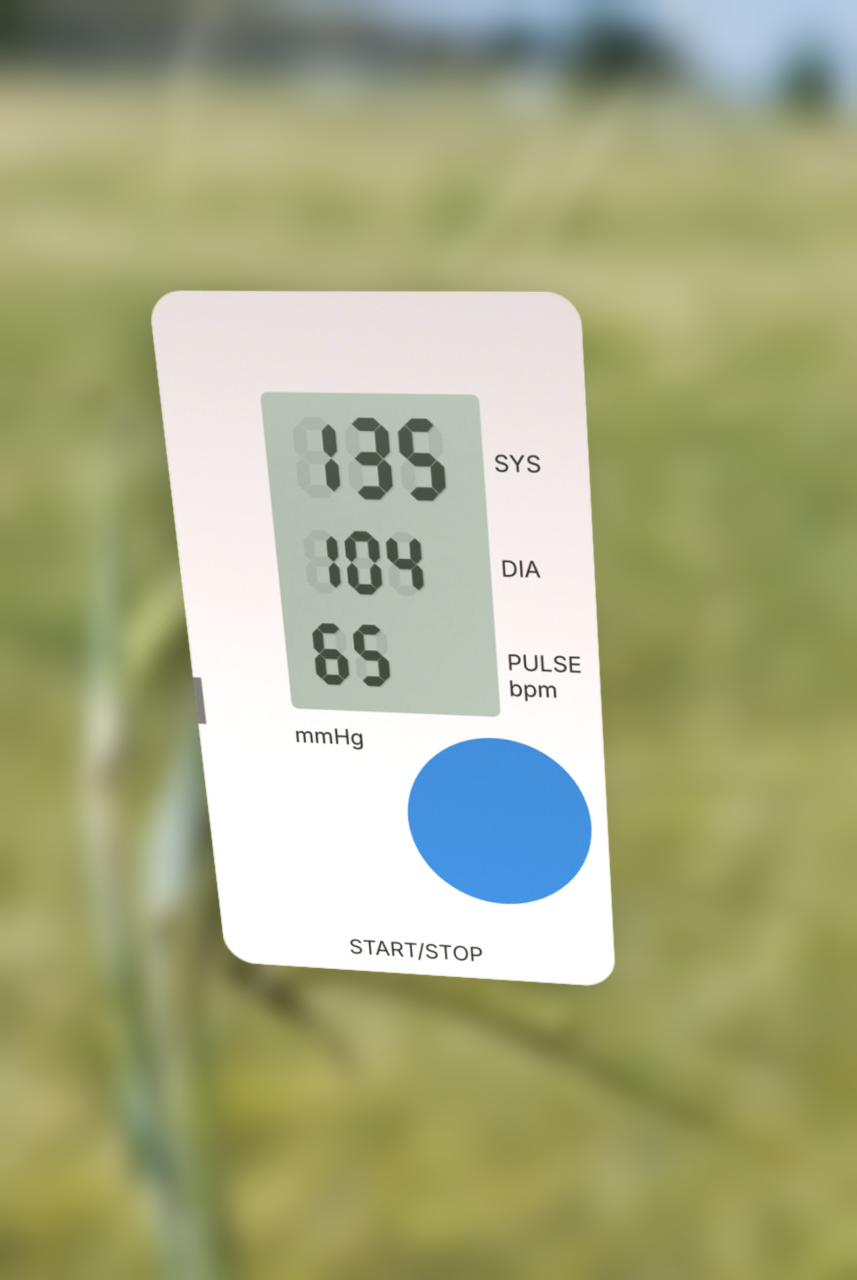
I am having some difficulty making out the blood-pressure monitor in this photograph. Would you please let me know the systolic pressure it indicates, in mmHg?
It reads 135 mmHg
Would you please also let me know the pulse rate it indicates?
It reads 65 bpm
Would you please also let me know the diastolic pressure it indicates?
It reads 104 mmHg
